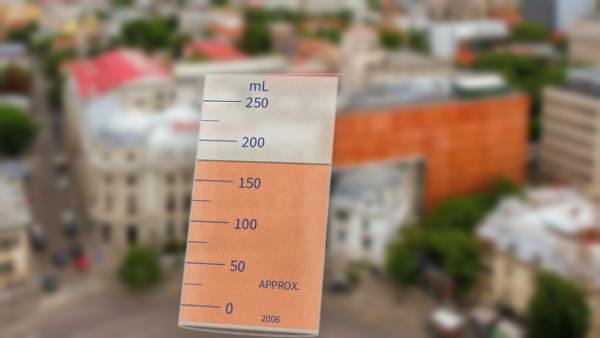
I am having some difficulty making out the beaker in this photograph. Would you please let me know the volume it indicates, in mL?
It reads 175 mL
